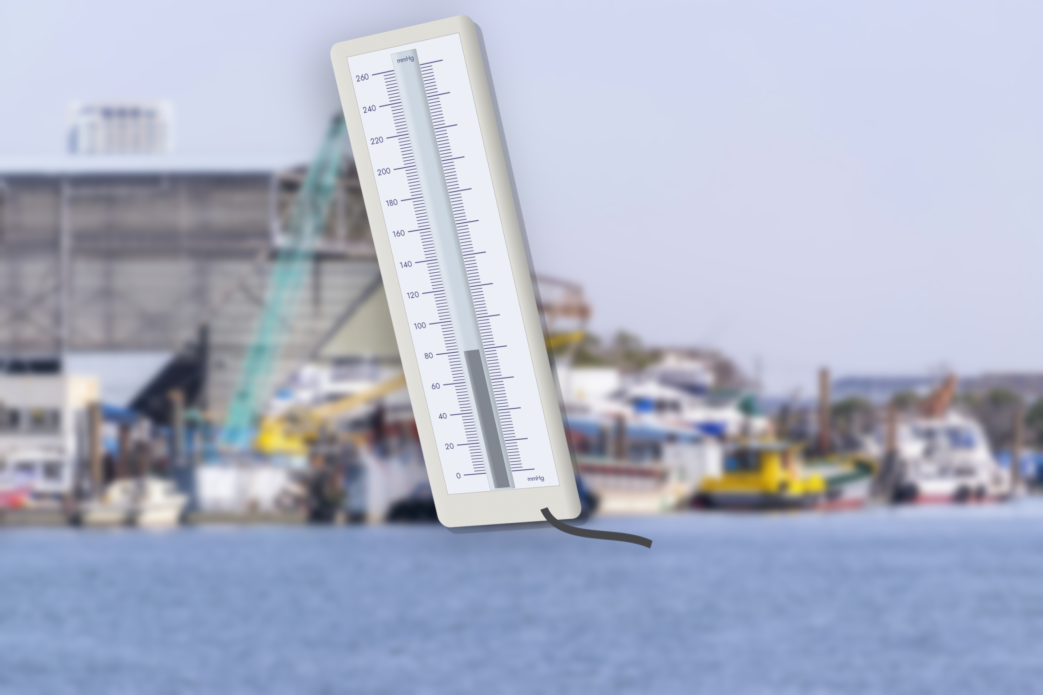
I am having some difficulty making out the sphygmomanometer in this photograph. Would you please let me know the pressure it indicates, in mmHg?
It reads 80 mmHg
